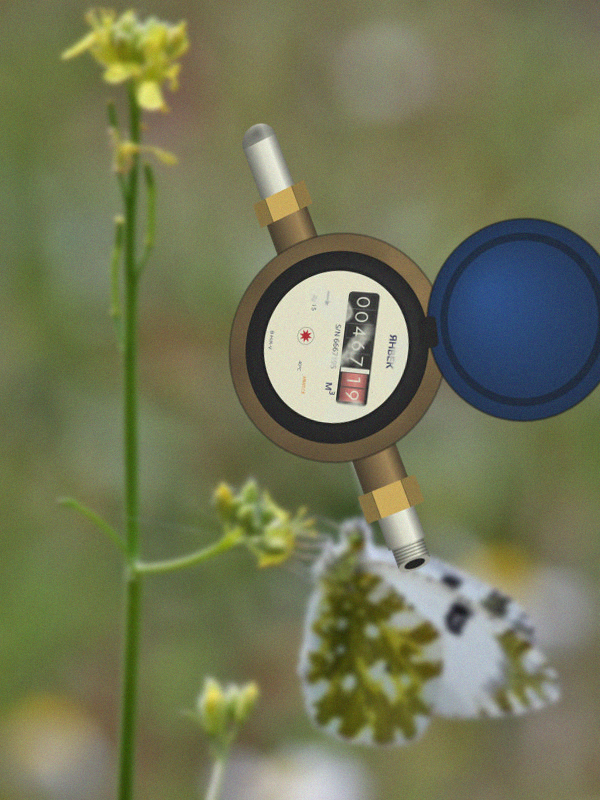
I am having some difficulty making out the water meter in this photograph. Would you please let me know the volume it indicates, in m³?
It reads 467.19 m³
